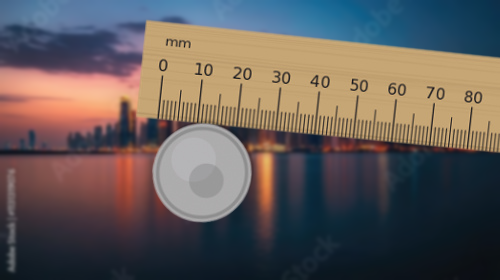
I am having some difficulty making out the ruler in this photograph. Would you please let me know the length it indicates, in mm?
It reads 25 mm
